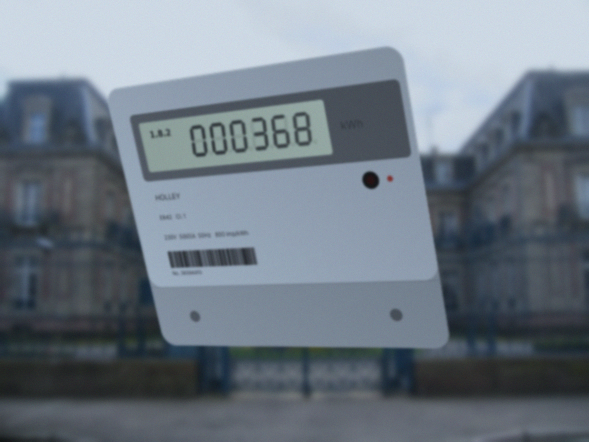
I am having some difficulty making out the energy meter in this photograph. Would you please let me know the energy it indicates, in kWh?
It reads 368 kWh
